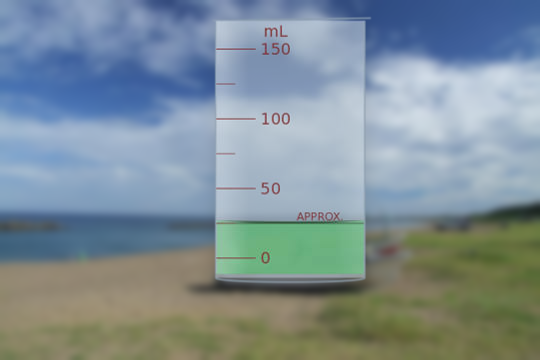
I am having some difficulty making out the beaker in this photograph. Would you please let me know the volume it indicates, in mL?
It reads 25 mL
